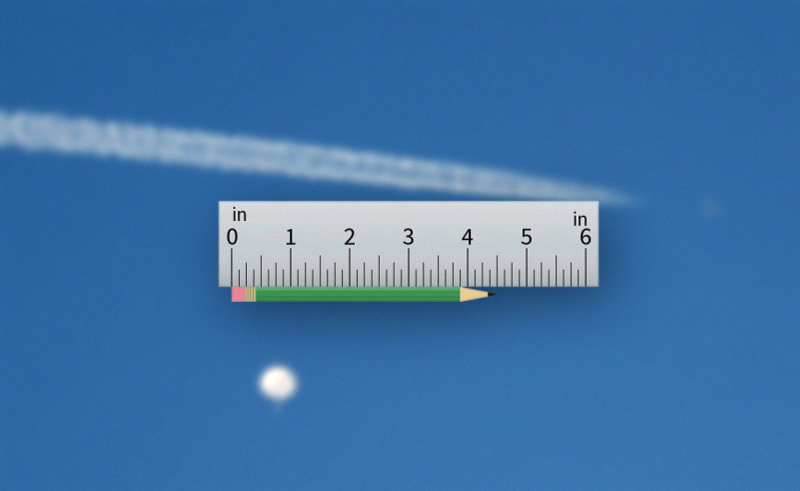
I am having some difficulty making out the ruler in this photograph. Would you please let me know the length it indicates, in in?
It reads 4.5 in
